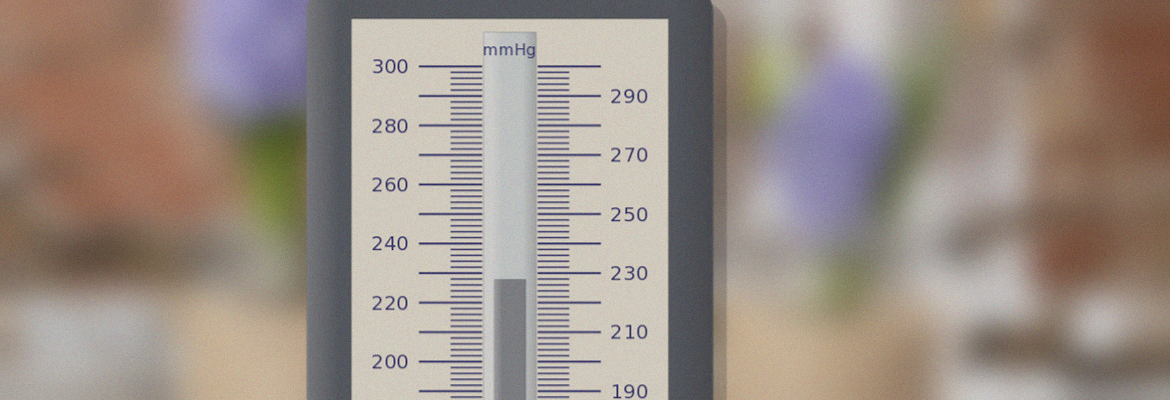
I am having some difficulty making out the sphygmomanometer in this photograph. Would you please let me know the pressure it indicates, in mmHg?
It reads 228 mmHg
